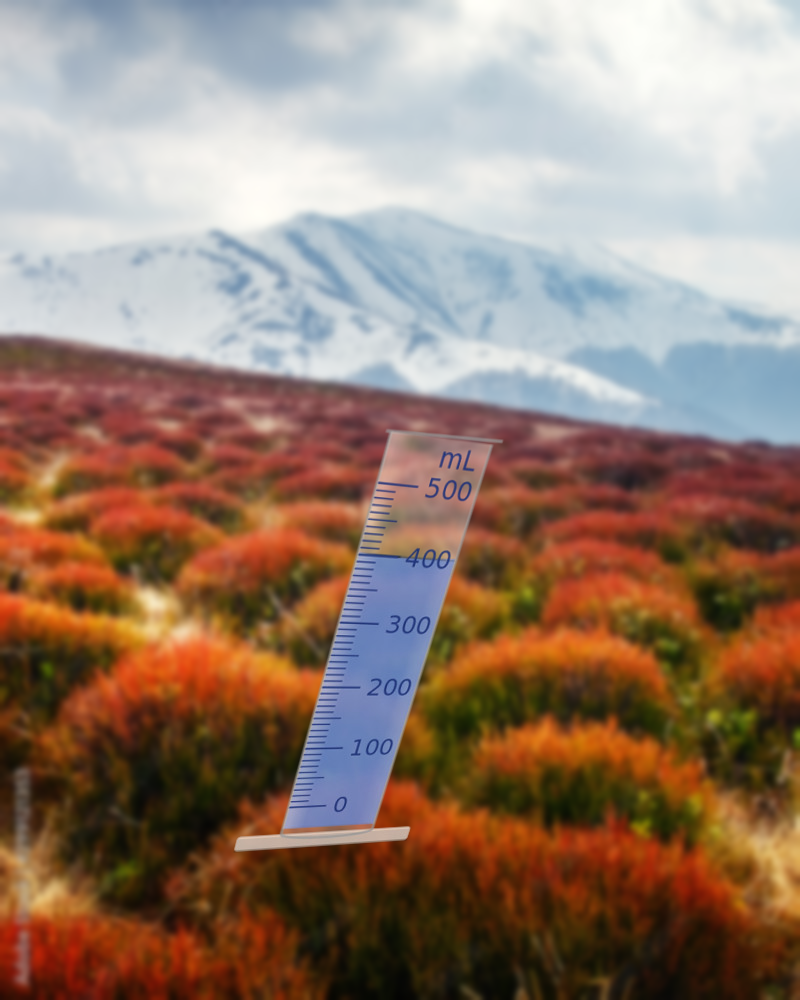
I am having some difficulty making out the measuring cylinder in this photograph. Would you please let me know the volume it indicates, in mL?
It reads 400 mL
